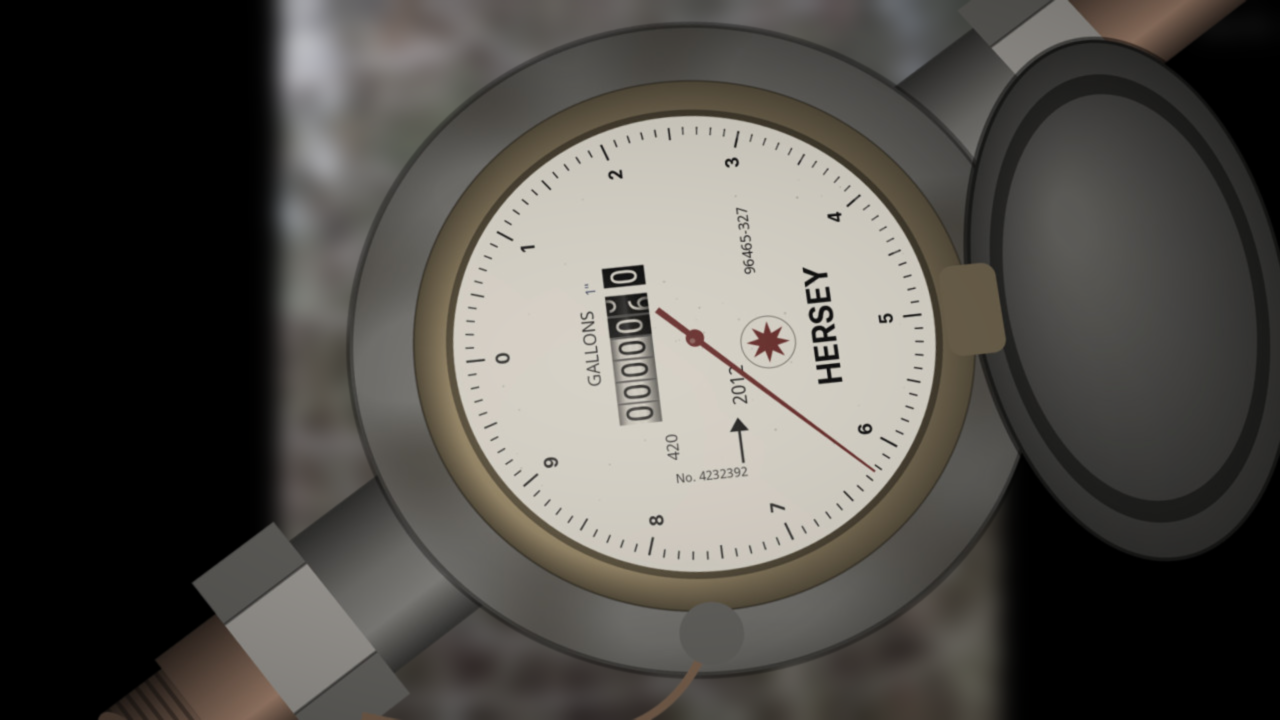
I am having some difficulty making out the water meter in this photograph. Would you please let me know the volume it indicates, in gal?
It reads 56.2 gal
